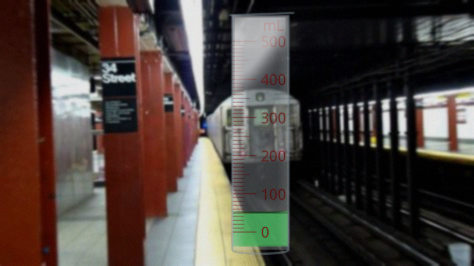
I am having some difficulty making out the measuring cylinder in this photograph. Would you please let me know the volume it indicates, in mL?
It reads 50 mL
